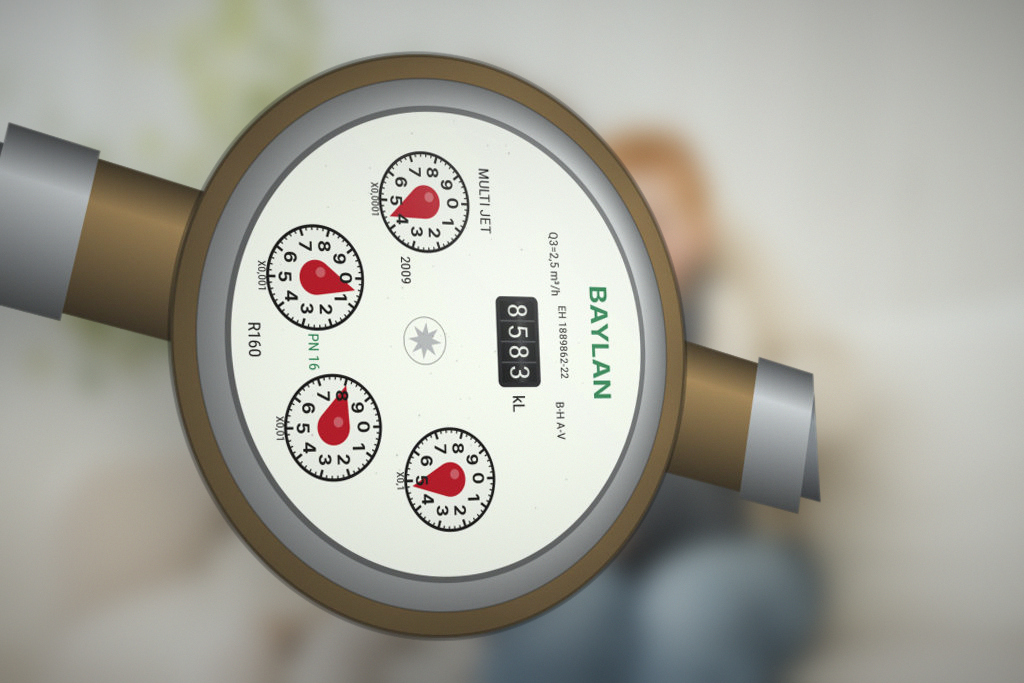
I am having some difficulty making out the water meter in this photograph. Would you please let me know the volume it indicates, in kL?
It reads 8583.4804 kL
